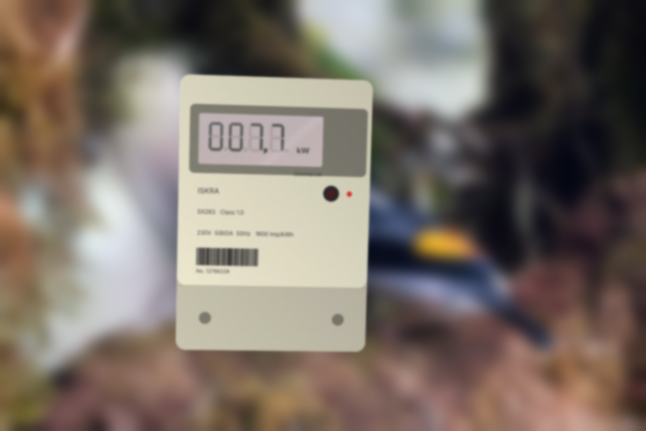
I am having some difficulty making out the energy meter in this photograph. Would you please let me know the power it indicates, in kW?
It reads 7.7 kW
